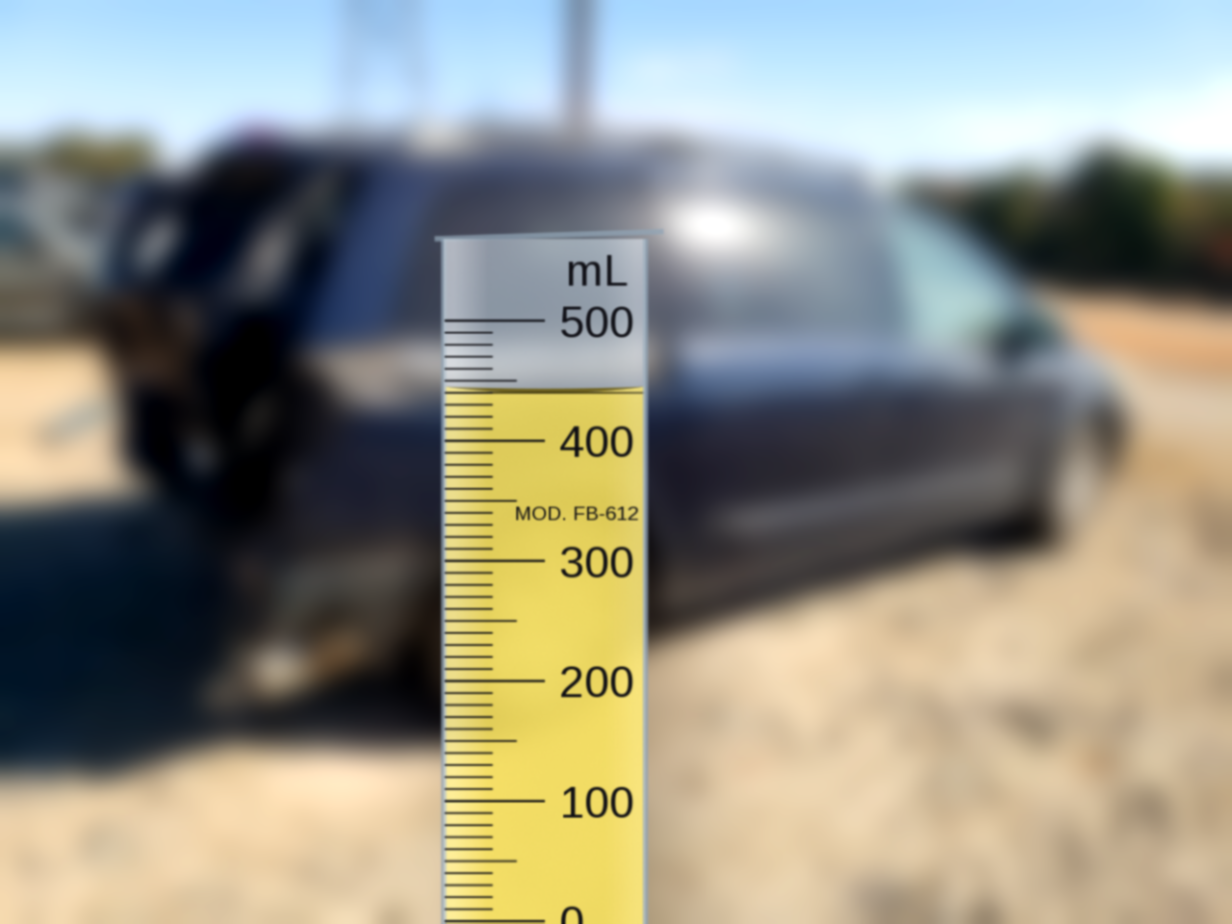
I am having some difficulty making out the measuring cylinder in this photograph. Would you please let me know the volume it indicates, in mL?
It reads 440 mL
